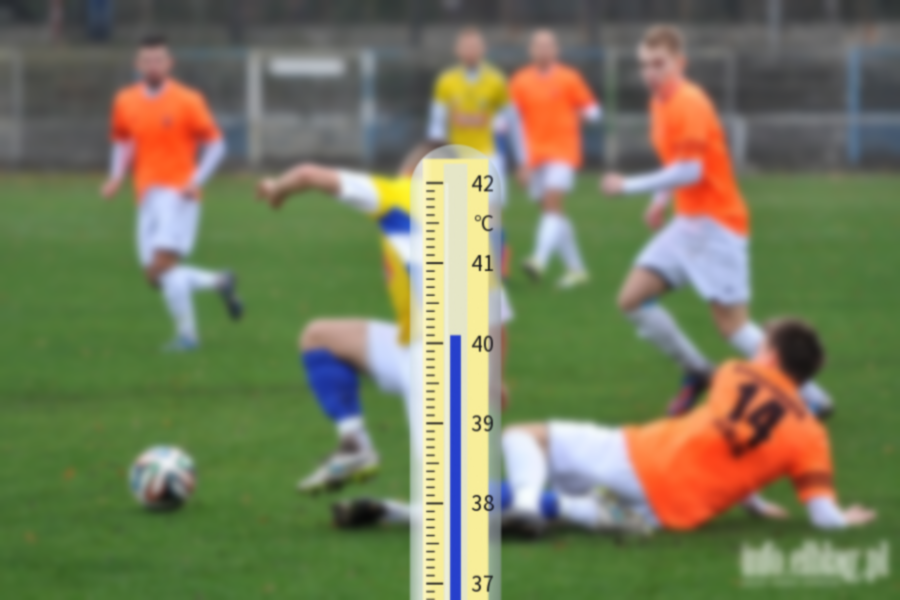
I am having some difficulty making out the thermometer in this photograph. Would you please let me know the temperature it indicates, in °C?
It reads 40.1 °C
